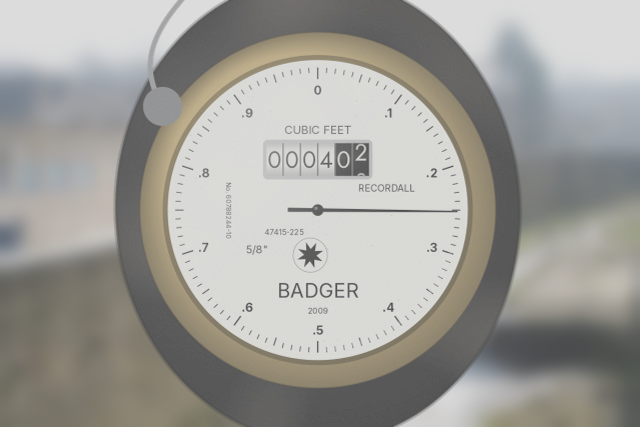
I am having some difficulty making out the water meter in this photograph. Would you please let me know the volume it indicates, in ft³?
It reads 402.25 ft³
